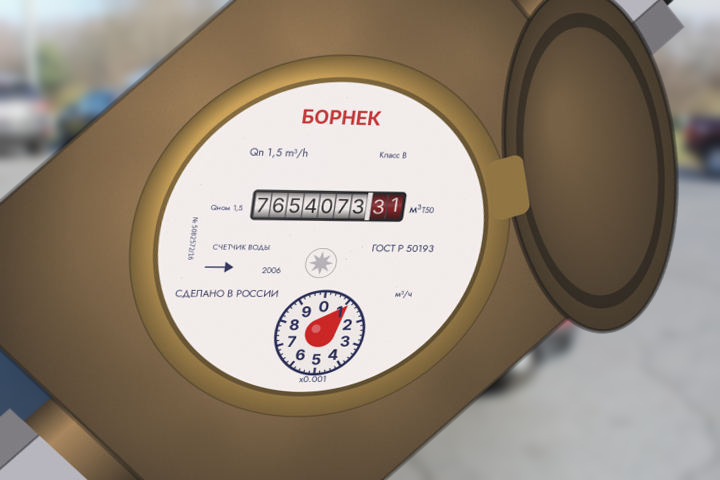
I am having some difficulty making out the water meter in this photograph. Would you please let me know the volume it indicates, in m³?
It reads 7654073.311 m³
